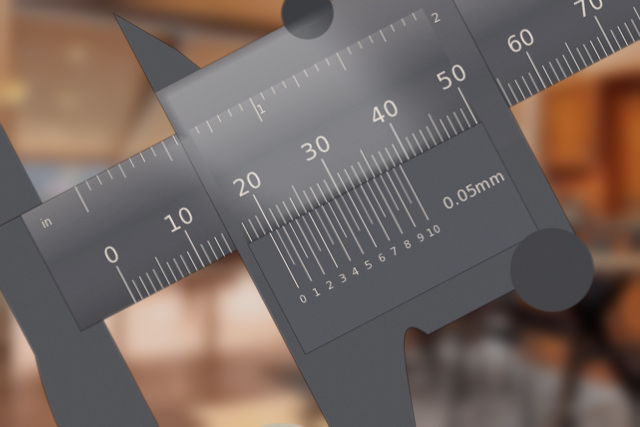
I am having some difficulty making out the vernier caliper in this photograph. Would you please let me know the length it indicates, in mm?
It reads 19.6 mm
